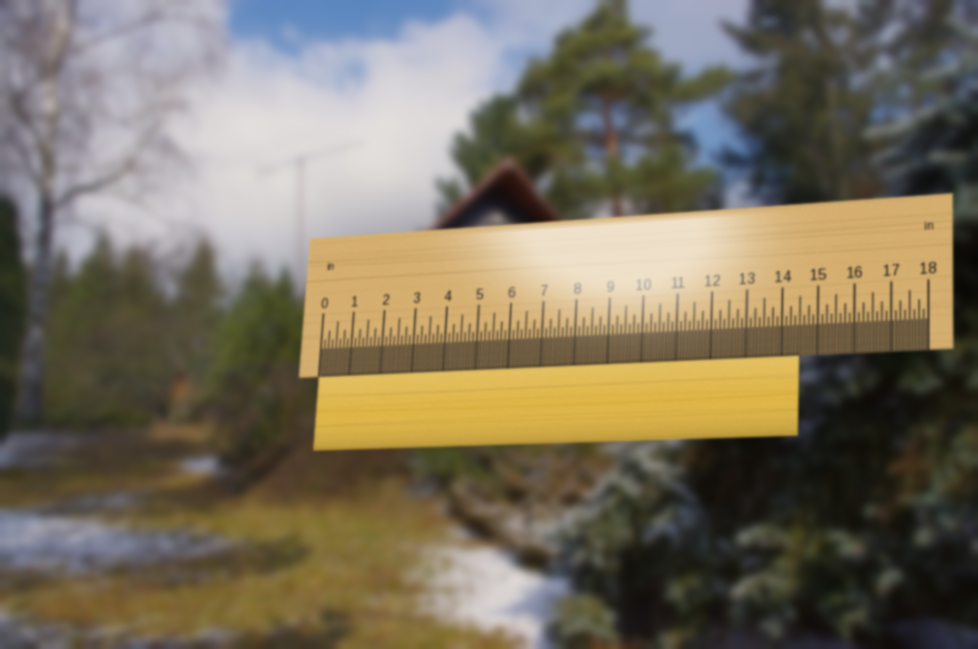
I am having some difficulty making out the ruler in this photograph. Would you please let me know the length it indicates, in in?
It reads 14.5 in
